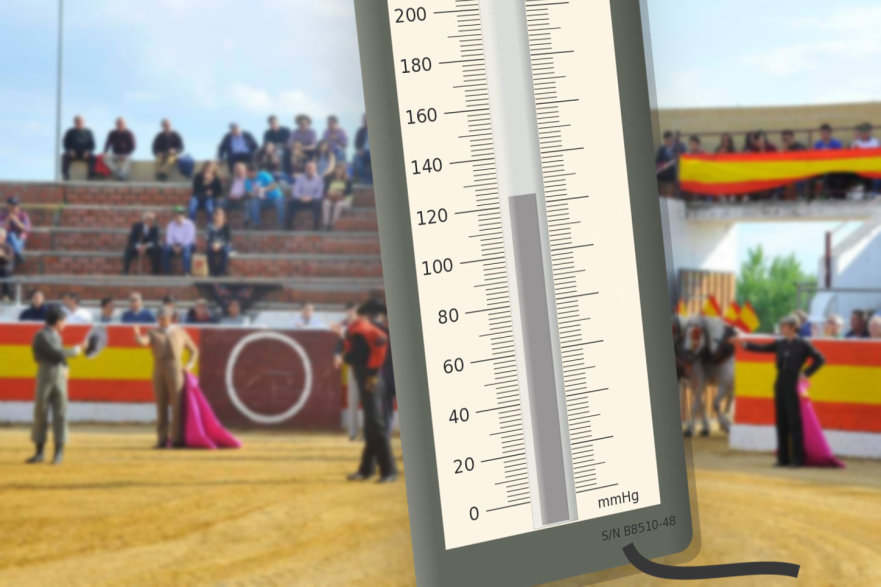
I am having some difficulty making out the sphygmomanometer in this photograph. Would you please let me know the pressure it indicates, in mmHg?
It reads 124 mmHg
